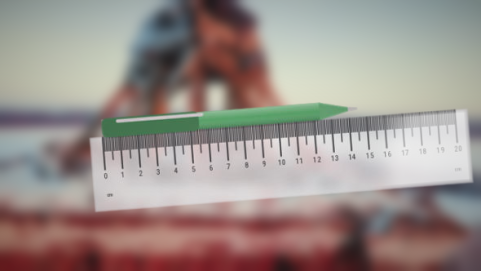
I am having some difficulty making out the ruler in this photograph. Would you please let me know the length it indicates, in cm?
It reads 14.5 cm
